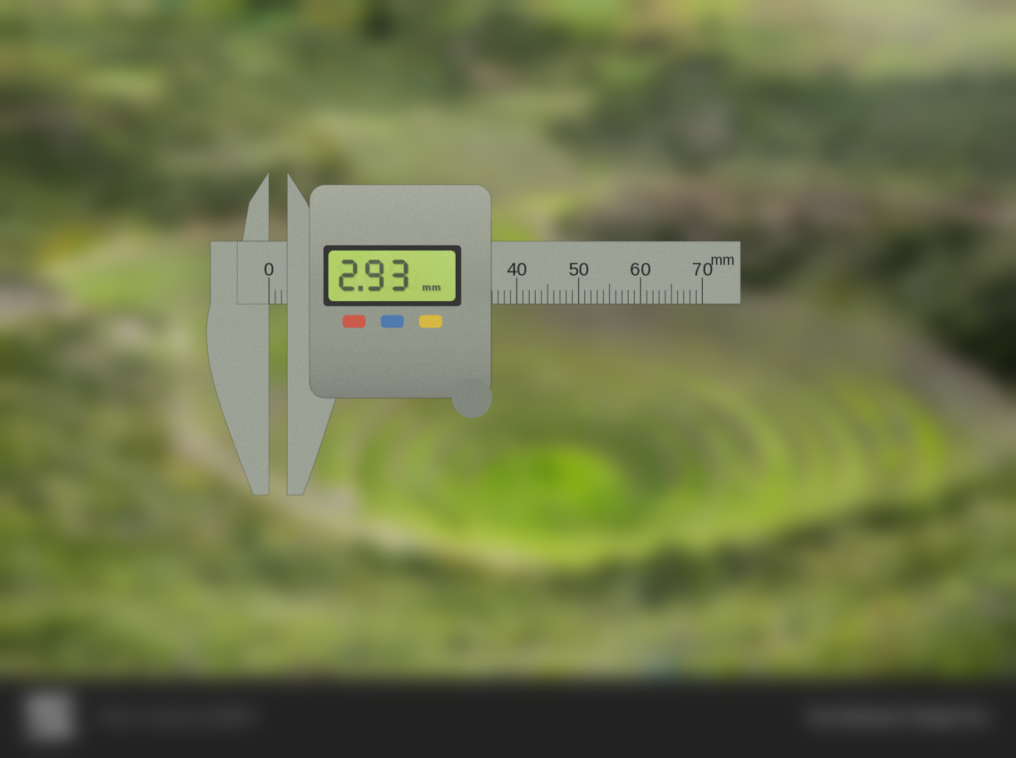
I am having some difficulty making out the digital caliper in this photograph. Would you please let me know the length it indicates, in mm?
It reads 2.93 mm
